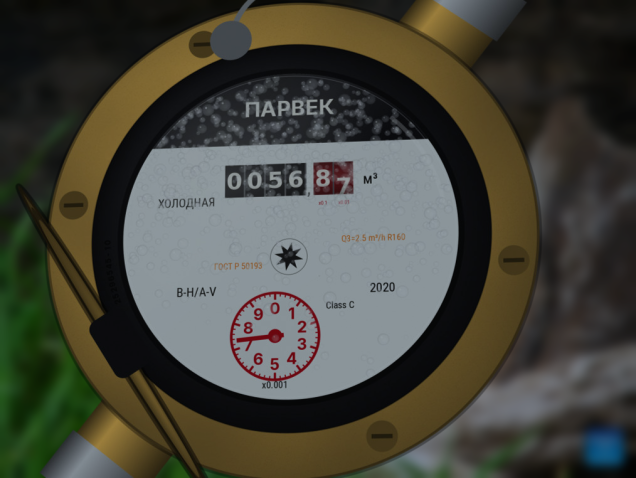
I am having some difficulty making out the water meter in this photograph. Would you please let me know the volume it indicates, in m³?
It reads 56.867 m³
